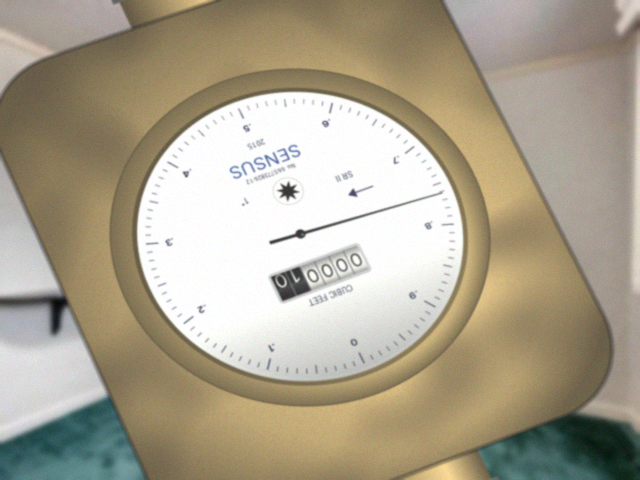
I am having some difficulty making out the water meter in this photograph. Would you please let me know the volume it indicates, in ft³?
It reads 9.76 ft³
